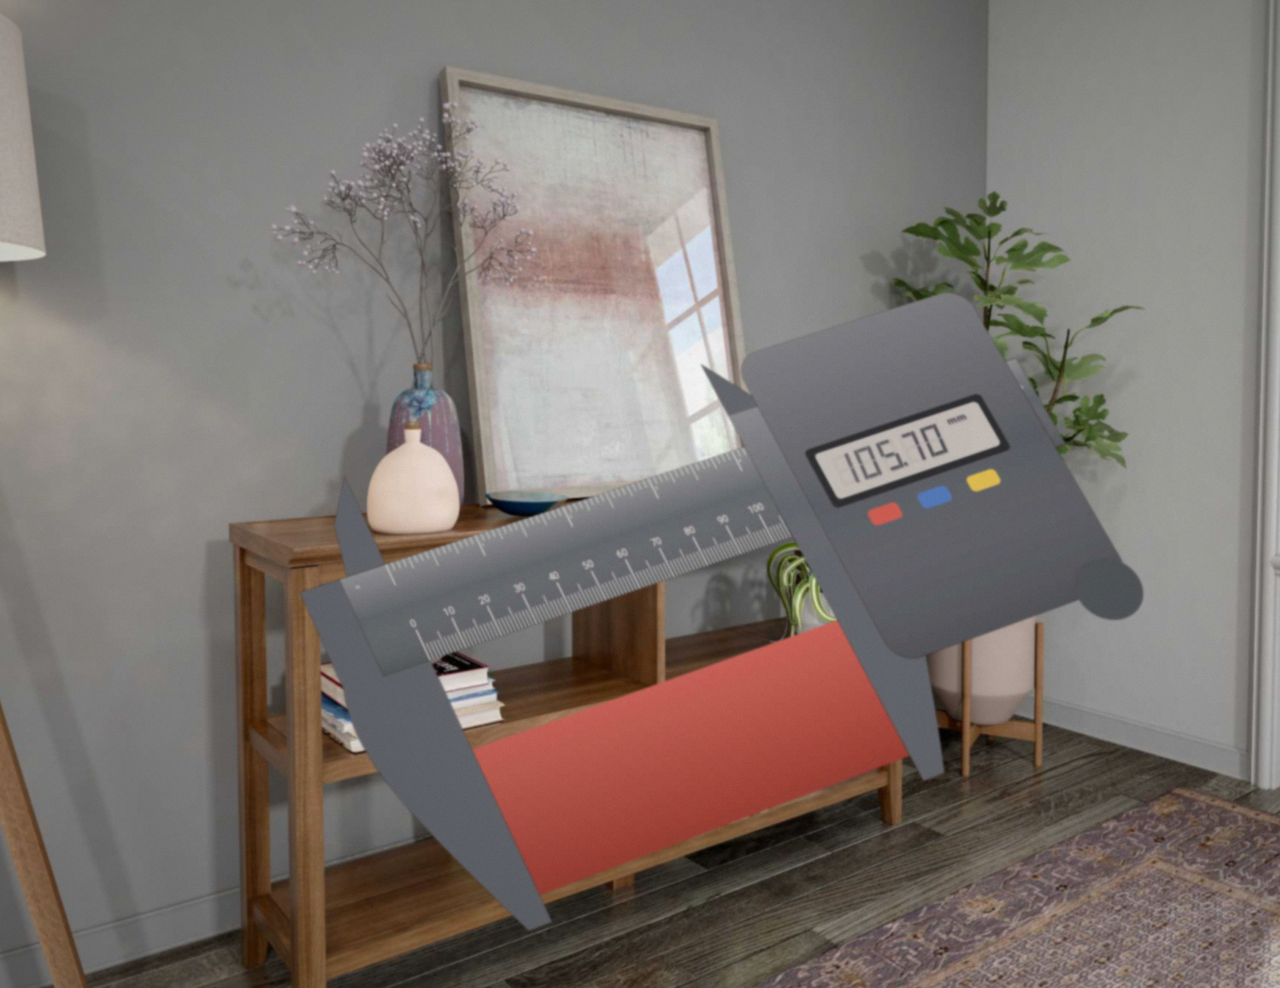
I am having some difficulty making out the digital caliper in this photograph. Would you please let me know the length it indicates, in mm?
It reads 105.70 mm
